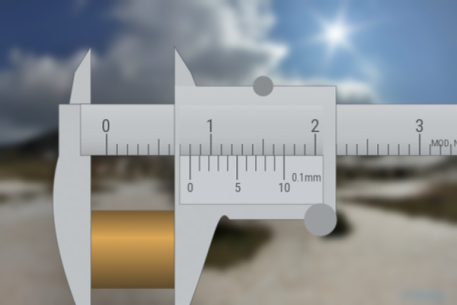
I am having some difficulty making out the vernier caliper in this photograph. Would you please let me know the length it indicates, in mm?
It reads 8.0 mm
